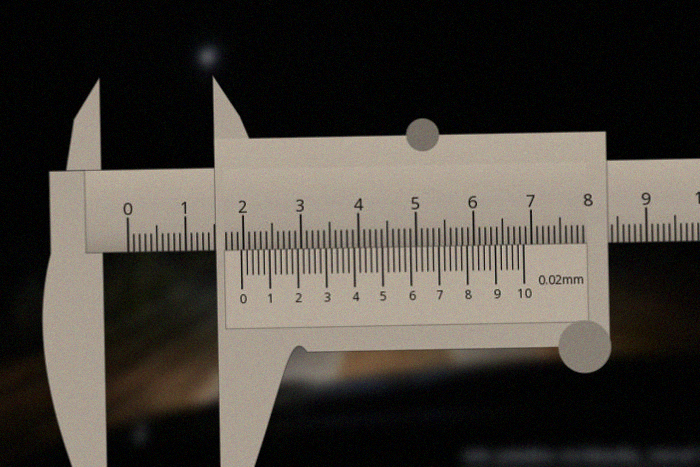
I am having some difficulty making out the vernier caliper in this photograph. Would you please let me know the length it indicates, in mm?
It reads 19.6 mm
